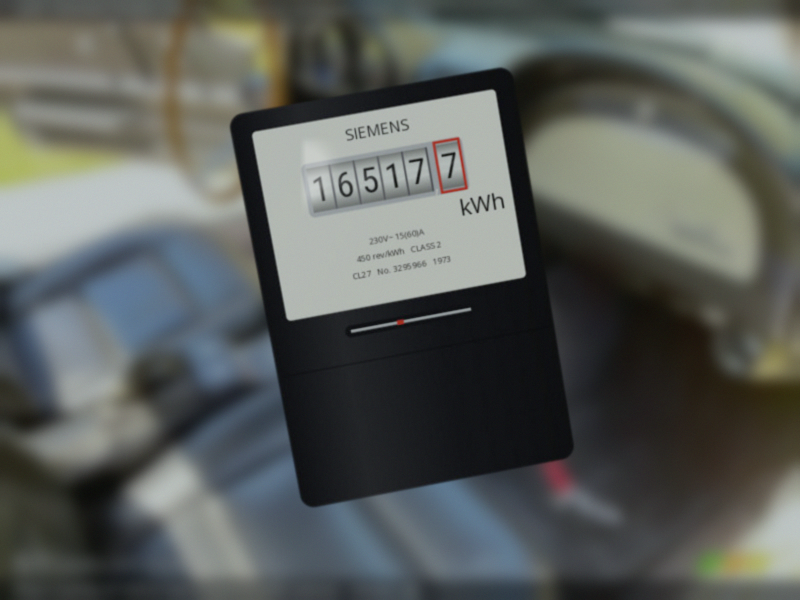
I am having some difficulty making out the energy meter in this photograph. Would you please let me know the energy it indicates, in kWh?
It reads 16517.7 kWh
